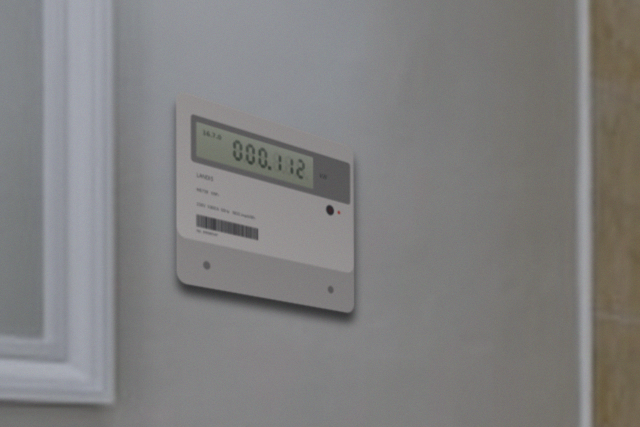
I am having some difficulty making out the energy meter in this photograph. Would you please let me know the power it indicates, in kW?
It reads 0.112 kW
